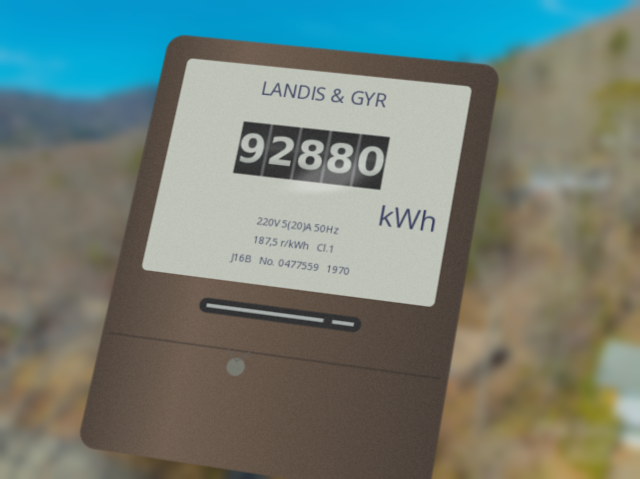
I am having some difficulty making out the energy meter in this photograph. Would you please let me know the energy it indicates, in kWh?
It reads 92880 kWh
